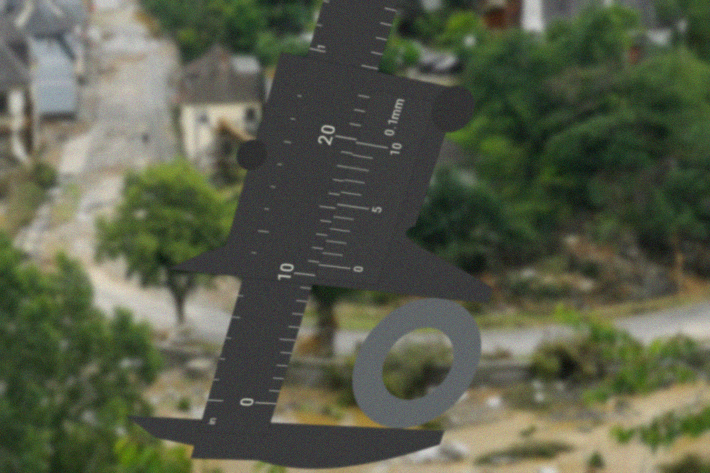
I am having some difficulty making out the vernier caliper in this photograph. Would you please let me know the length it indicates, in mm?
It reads 10.8 mm
